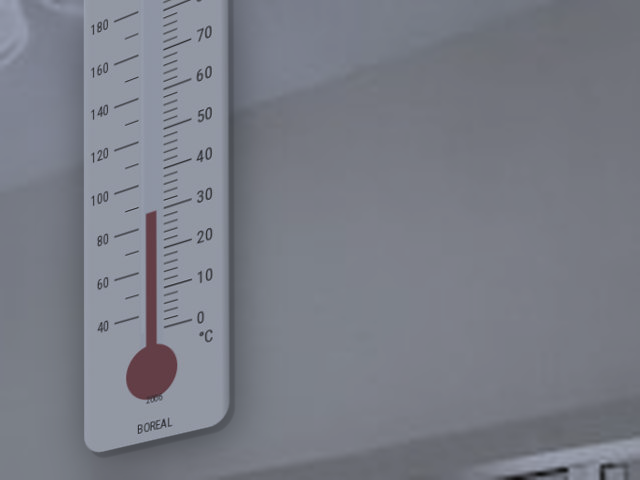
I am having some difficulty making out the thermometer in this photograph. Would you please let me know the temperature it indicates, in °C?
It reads 30 °C
